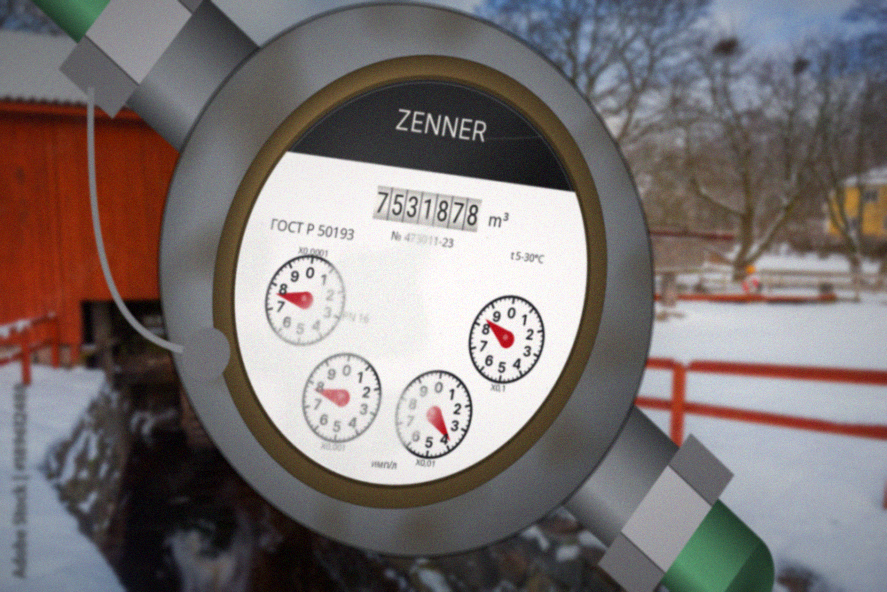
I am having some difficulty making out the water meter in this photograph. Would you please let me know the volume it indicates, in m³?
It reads 7531878.8377 m³
